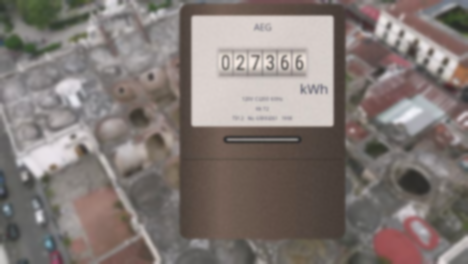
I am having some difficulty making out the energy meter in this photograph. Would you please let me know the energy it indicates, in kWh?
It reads 27366 kWh
